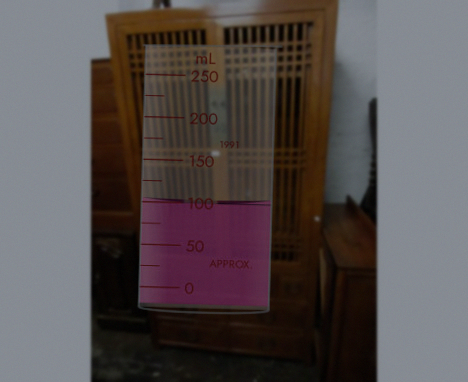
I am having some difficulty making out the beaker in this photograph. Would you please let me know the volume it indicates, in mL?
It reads 100 mL
